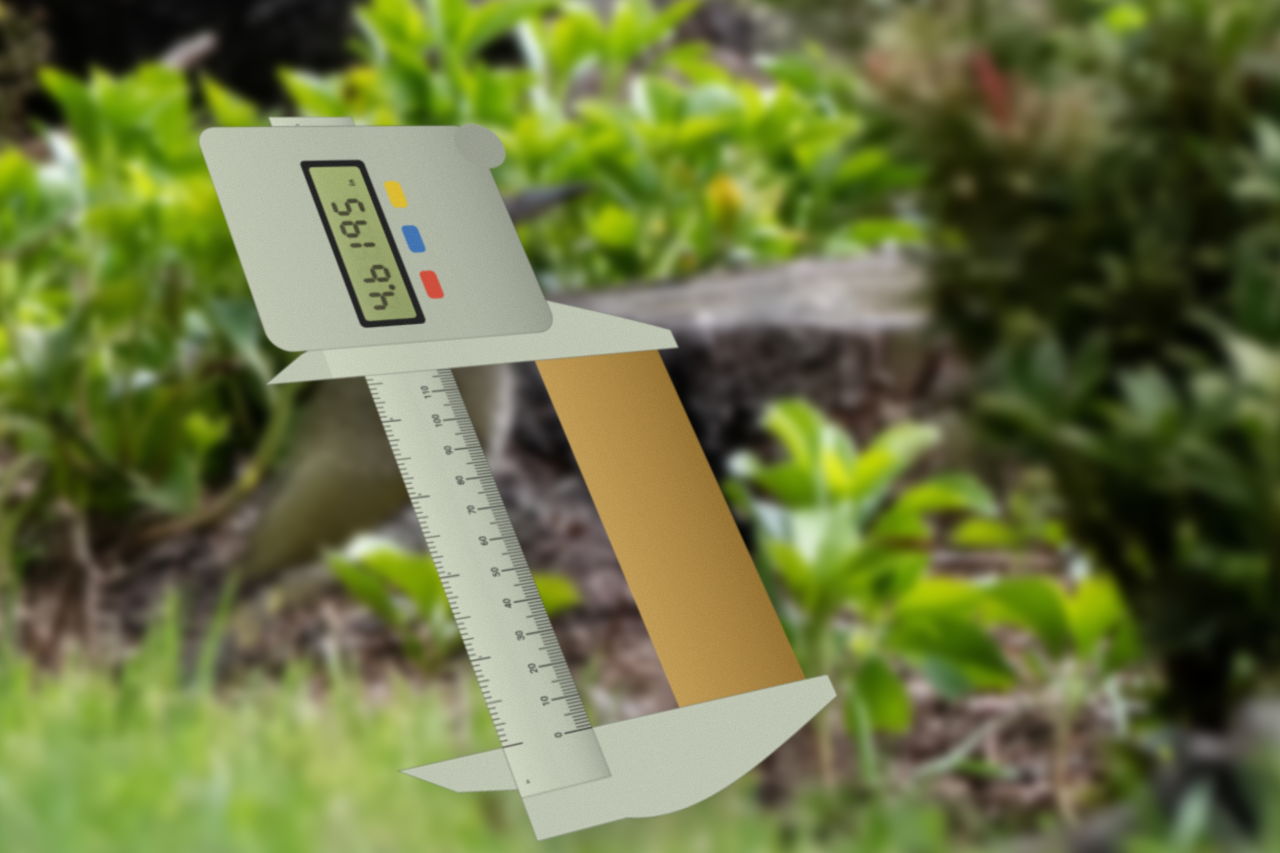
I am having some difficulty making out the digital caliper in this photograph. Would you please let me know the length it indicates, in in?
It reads 4.6195 in
